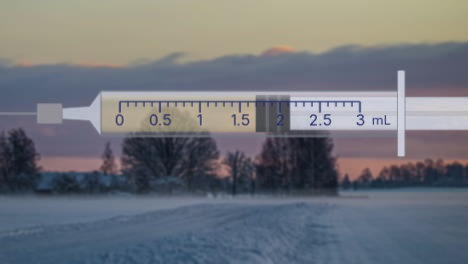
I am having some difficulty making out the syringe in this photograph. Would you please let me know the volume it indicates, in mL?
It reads 1.7 mL
